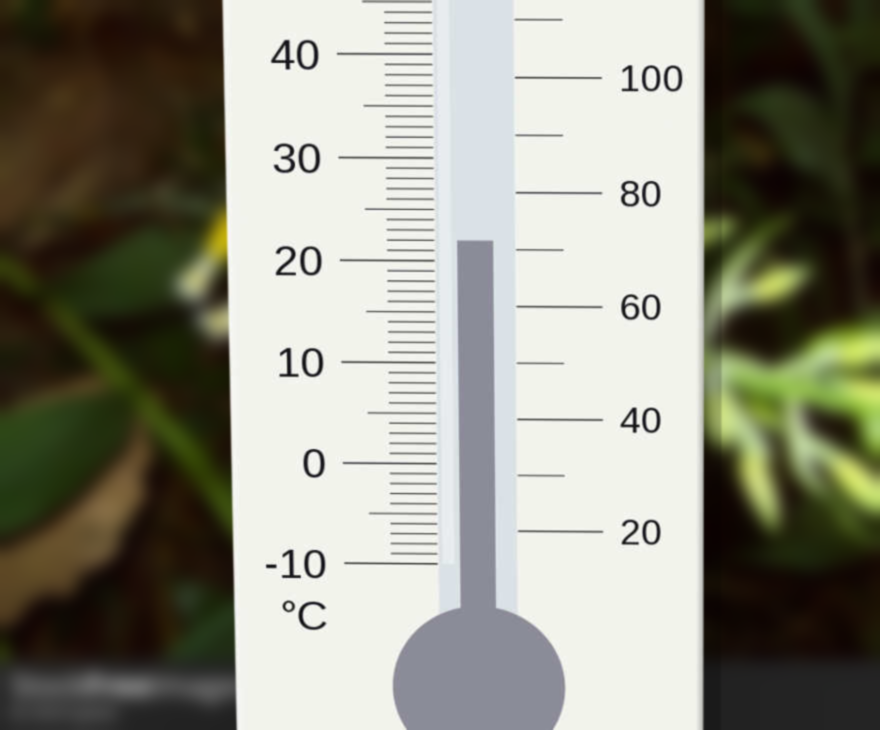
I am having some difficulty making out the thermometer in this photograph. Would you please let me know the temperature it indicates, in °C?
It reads 22 °C
